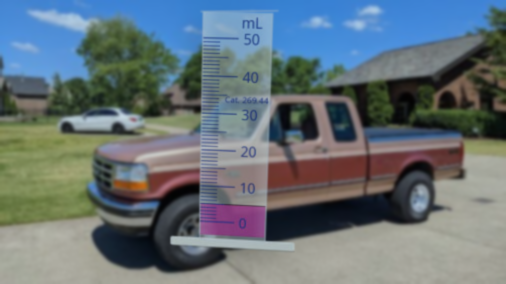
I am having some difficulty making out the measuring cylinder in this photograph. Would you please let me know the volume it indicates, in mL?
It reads 5 mL
